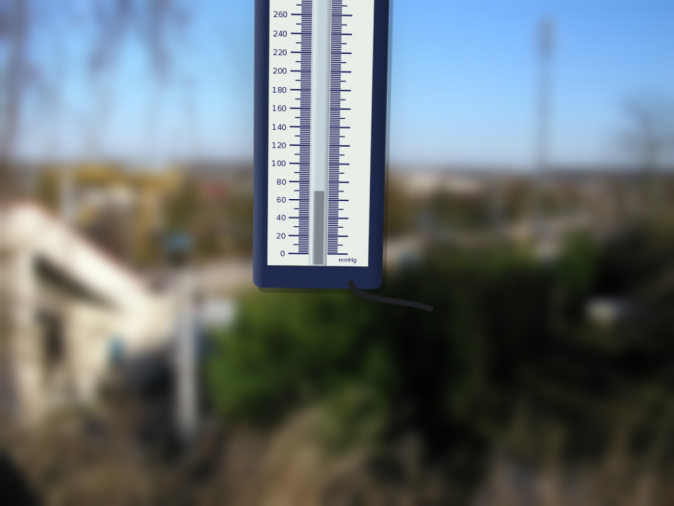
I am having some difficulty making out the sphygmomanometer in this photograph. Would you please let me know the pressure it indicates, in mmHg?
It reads 70 mmHg
